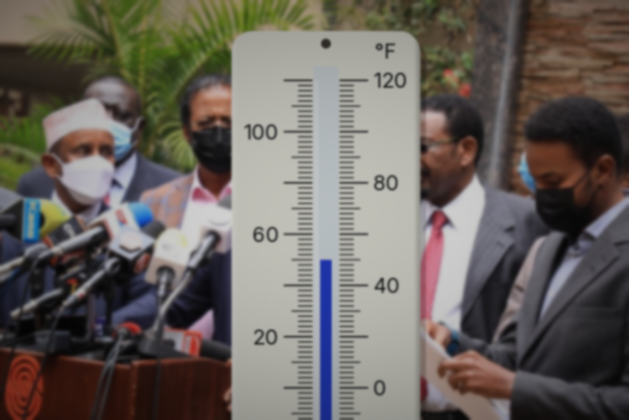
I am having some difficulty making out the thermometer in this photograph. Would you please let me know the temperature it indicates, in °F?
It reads 50 °F
